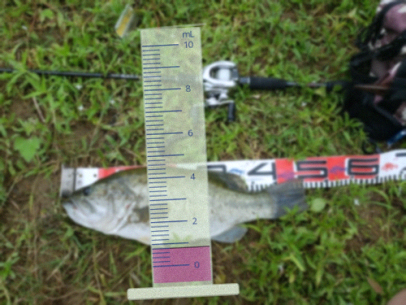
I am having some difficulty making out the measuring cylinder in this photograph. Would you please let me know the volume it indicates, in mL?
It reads 0.8 mL
